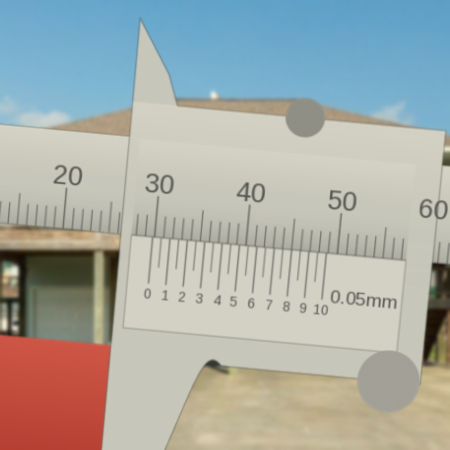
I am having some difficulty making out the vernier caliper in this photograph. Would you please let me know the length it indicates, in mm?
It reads 29.8 mm
